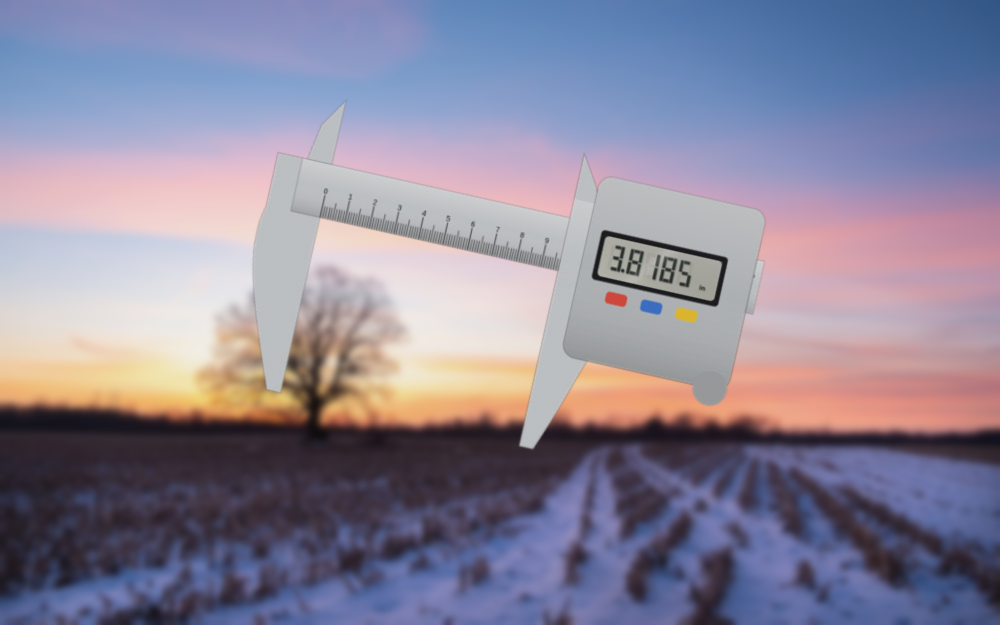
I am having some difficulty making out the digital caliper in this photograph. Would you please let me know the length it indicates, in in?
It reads 3.8185 in
